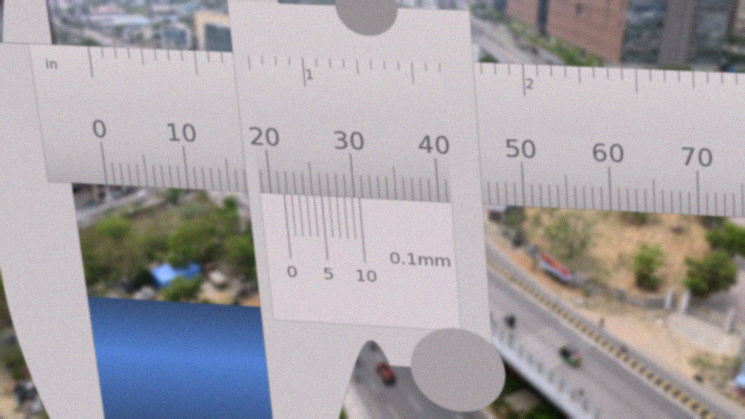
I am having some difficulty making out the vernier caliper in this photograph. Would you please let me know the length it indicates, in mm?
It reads 21.6 mm
